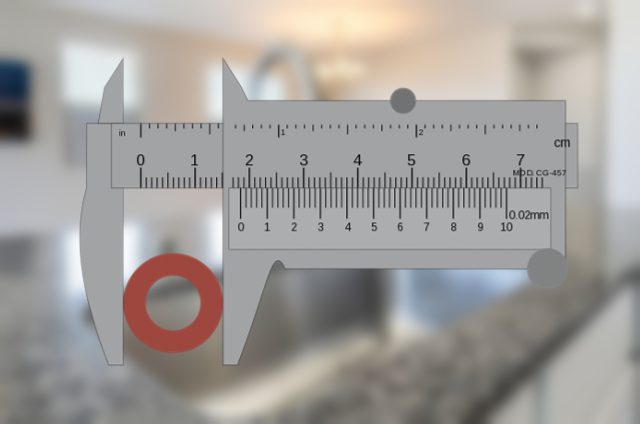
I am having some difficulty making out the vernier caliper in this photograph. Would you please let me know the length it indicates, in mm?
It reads 18.4 mm
